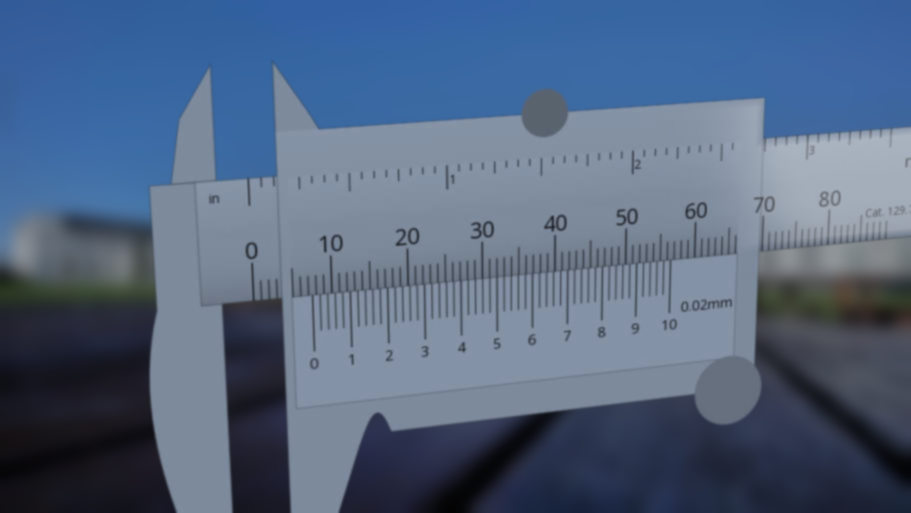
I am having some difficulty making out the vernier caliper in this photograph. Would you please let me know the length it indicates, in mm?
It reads 7.5 mm
